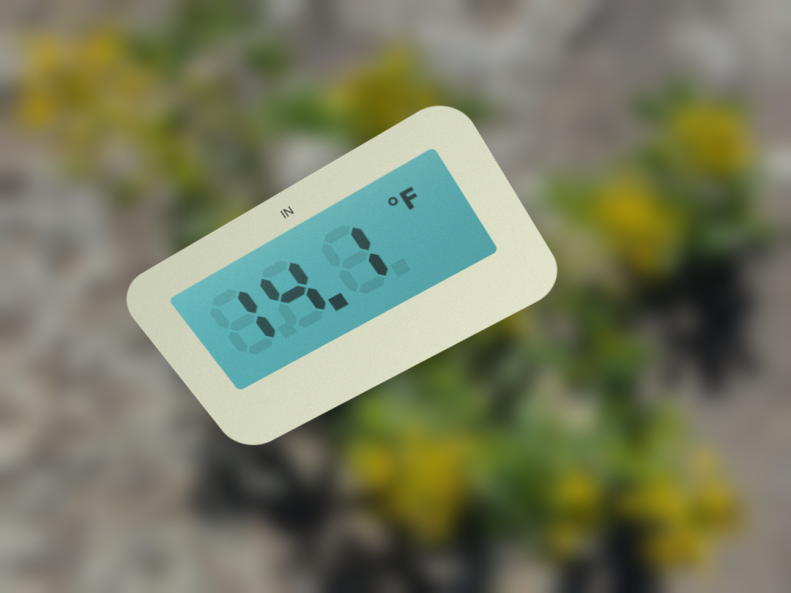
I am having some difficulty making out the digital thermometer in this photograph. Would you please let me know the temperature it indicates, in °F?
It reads 14.1 °F
